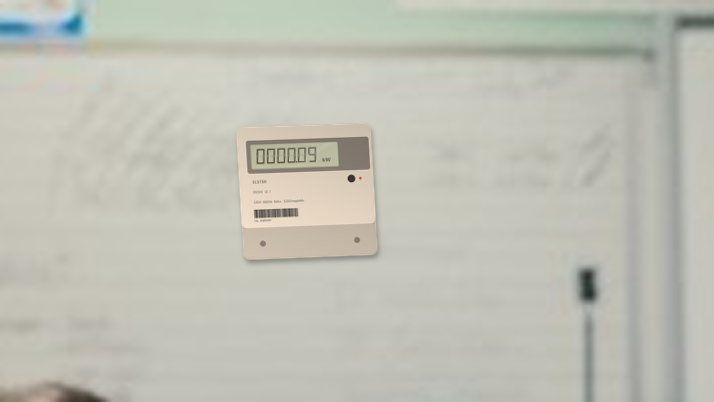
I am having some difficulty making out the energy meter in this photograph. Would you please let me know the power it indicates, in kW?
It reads 0.09 kW
